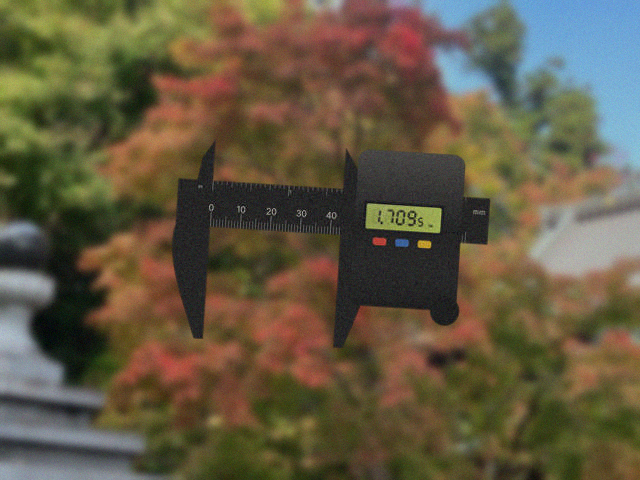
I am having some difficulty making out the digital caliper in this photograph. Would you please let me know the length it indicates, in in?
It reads 1.7095 in
